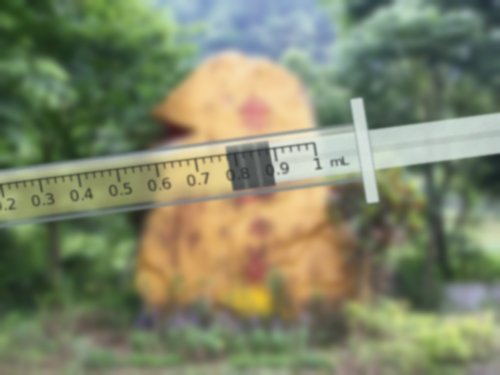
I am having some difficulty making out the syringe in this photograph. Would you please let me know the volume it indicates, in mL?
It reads 0.78 mL
